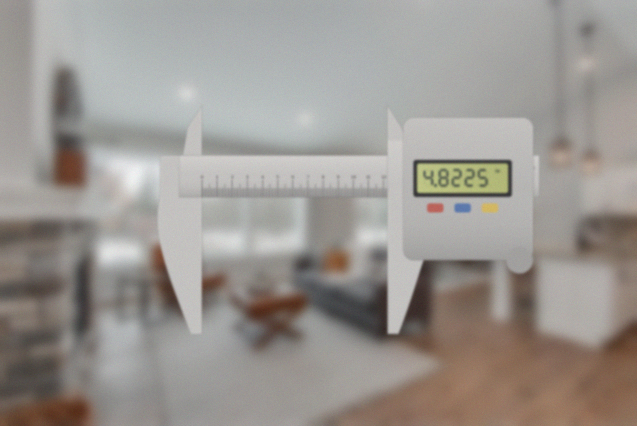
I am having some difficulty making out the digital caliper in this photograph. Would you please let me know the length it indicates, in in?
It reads 4.8225 in
